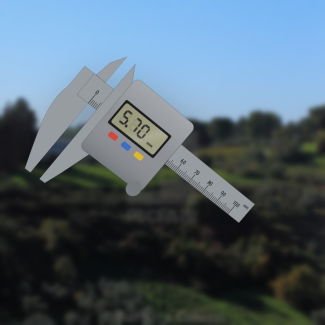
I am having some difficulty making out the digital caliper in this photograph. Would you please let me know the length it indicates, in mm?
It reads 5.70 mm
